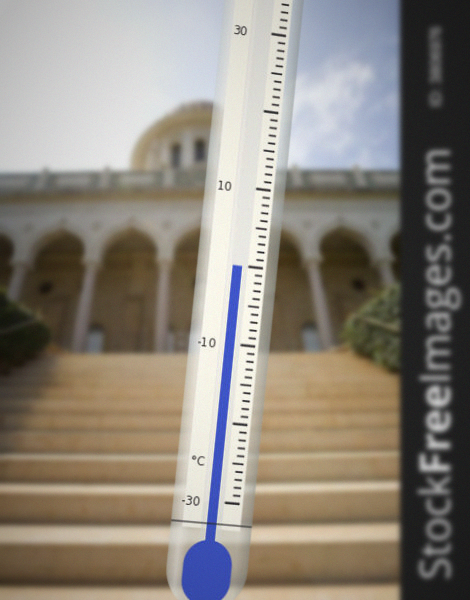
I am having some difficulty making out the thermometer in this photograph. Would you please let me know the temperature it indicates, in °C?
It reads 0 °C
